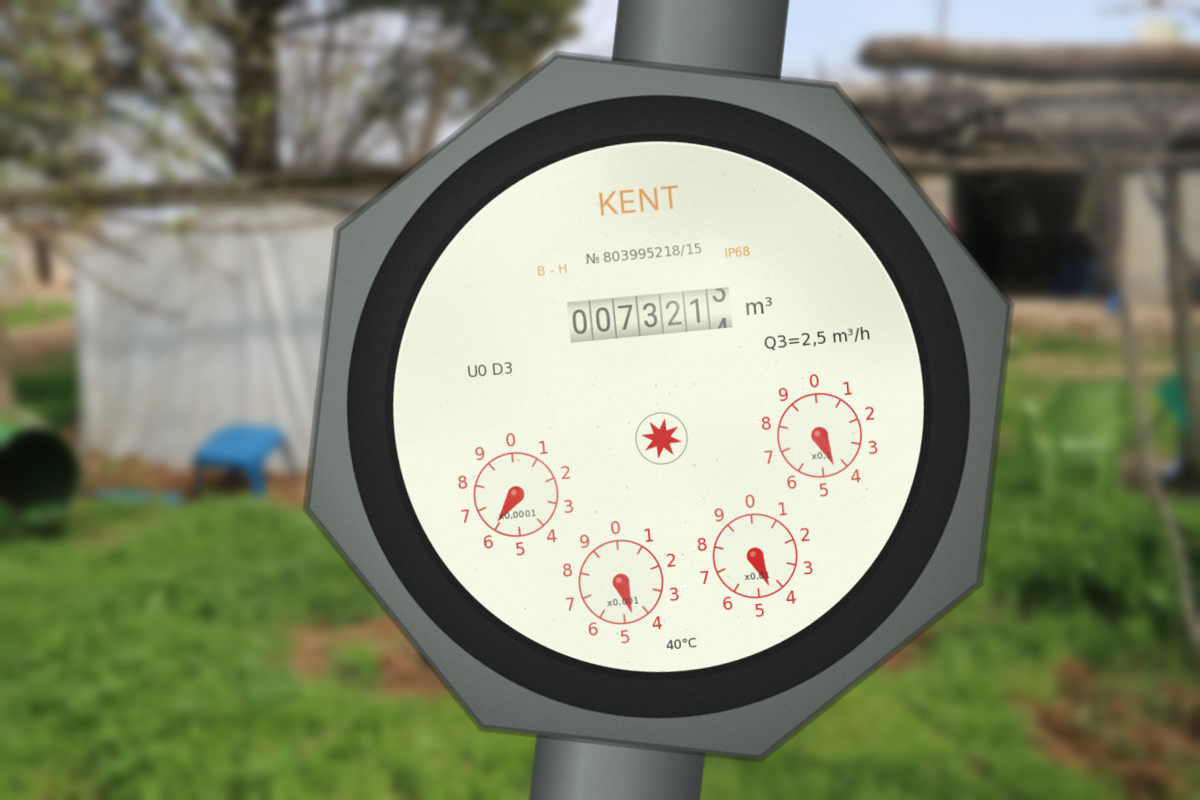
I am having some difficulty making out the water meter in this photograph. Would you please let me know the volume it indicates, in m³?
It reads 73213.4446 m³
